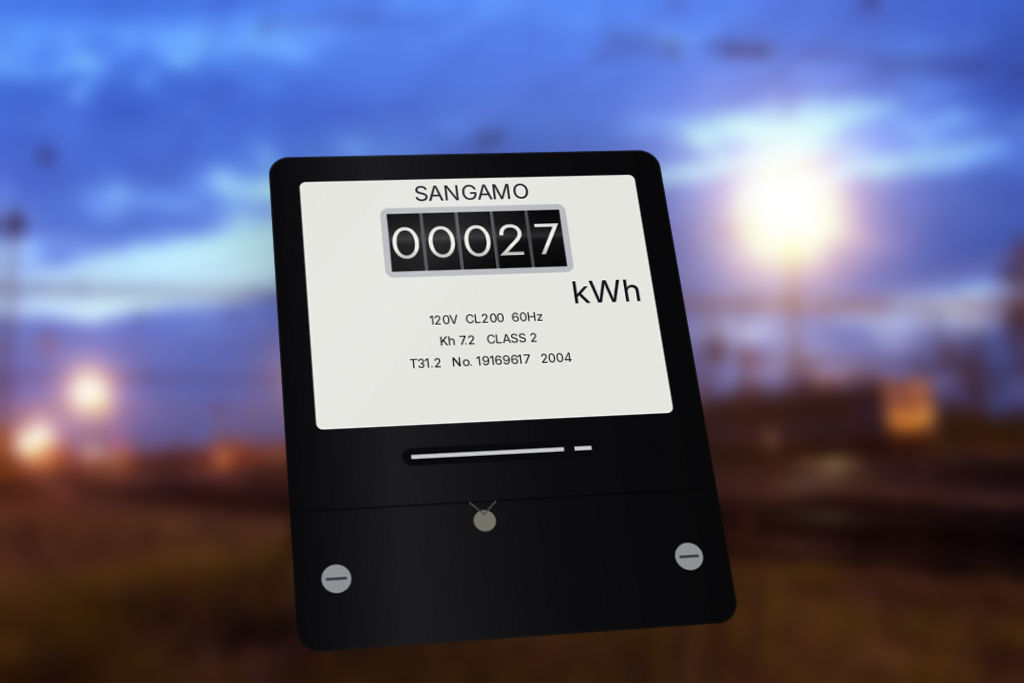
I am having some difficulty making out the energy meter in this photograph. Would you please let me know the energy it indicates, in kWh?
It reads 27 kWh
